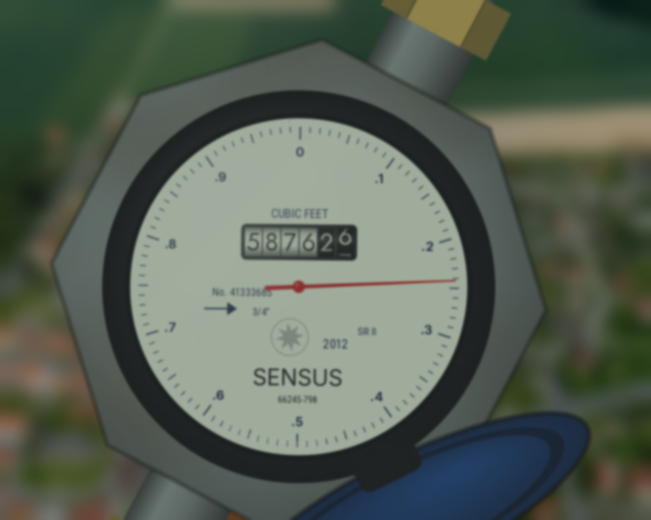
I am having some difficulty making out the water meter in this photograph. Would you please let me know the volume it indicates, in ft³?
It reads 587626.24 ft³
